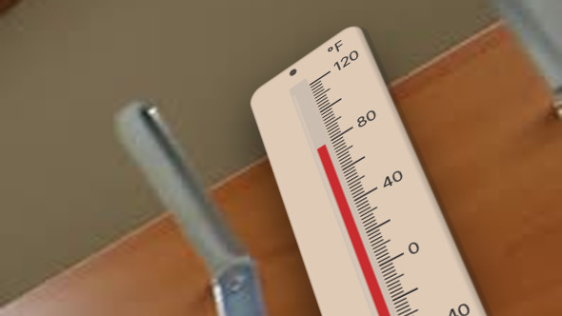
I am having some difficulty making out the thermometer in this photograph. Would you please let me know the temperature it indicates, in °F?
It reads 80 °F
